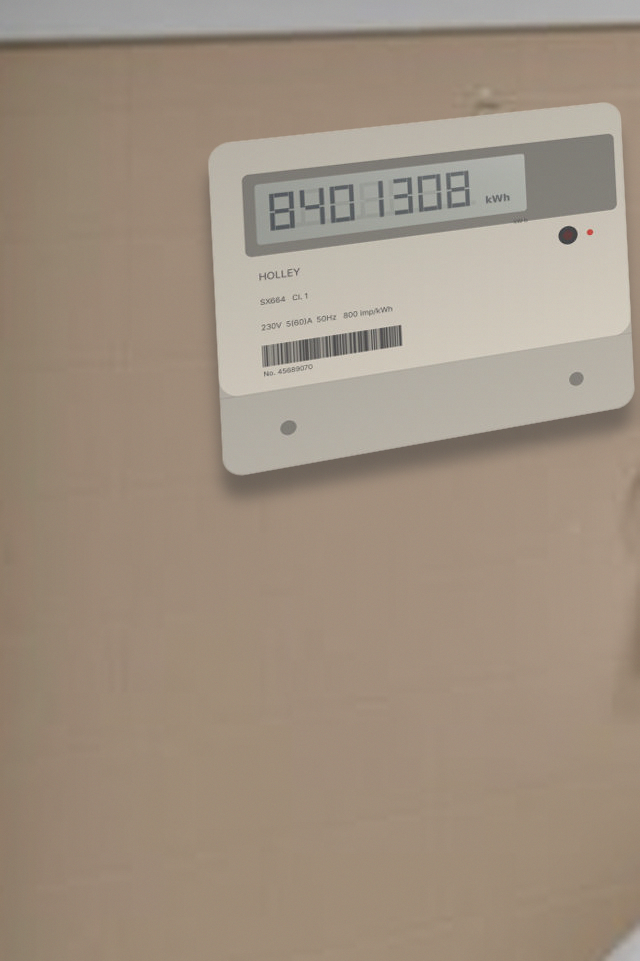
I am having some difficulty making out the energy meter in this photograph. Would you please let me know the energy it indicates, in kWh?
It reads 8401308 kWh
